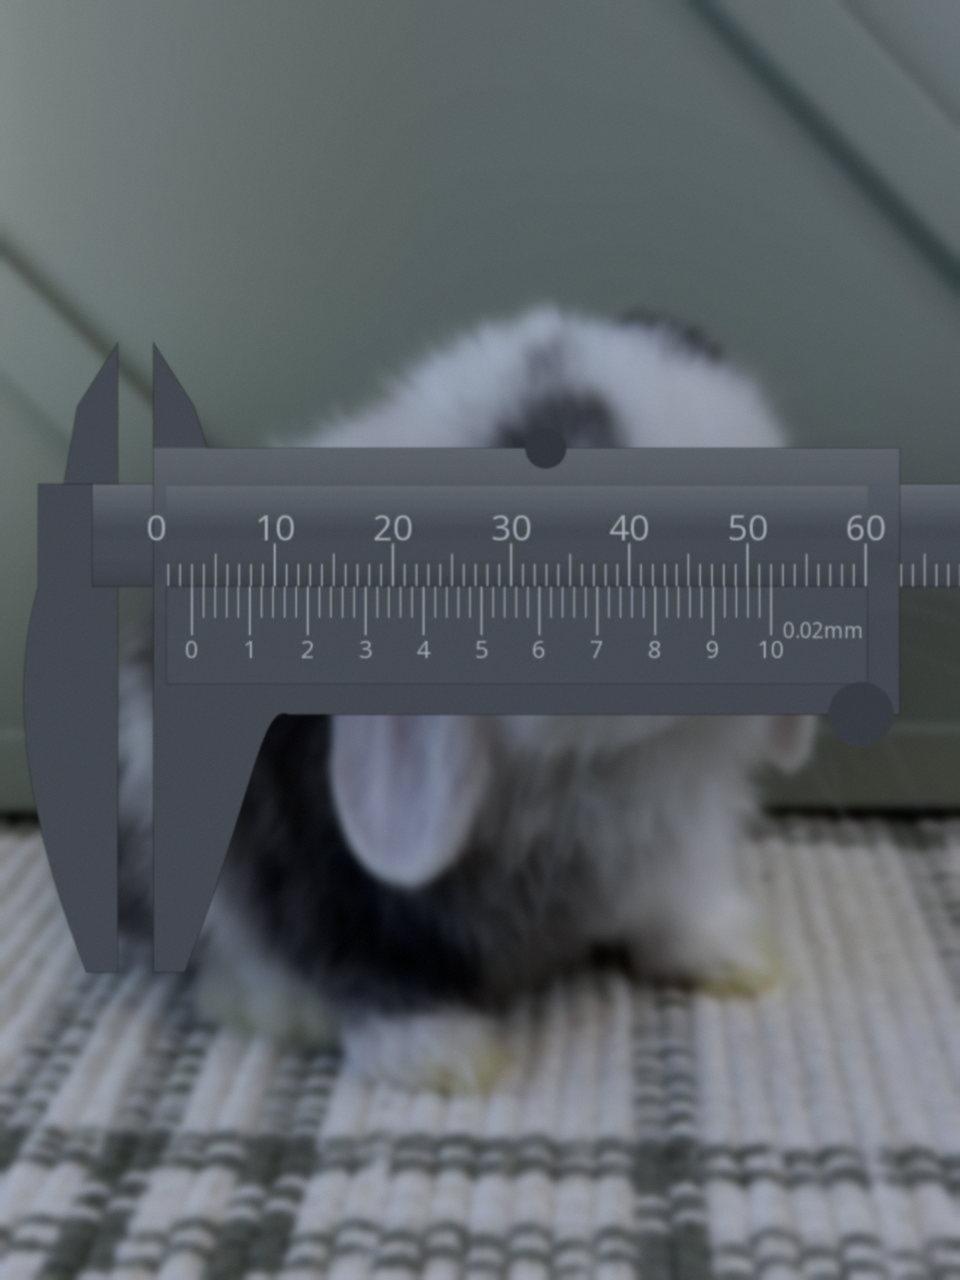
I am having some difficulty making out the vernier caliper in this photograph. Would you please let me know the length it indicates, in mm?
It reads 3.0 mm
